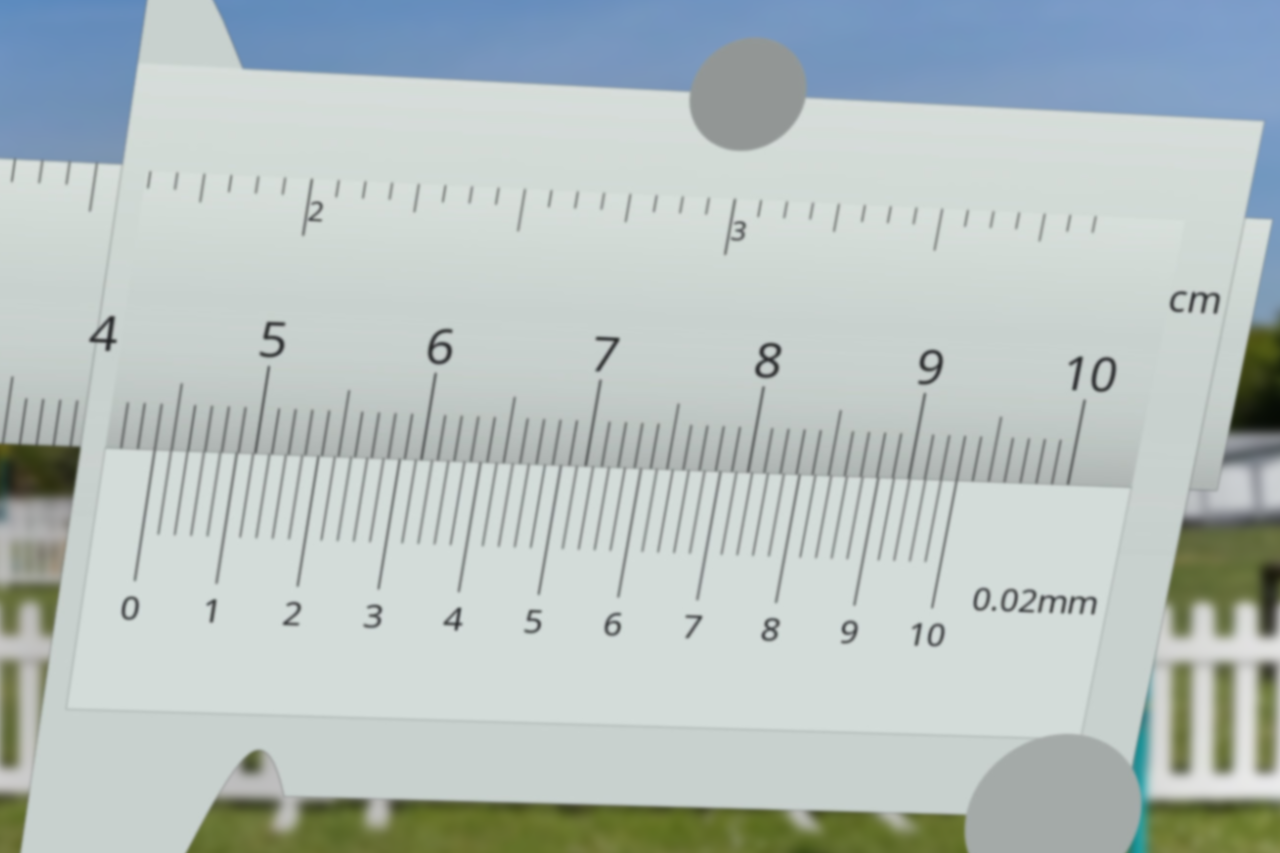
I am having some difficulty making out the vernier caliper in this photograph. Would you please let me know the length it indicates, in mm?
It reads 44.0 mm
